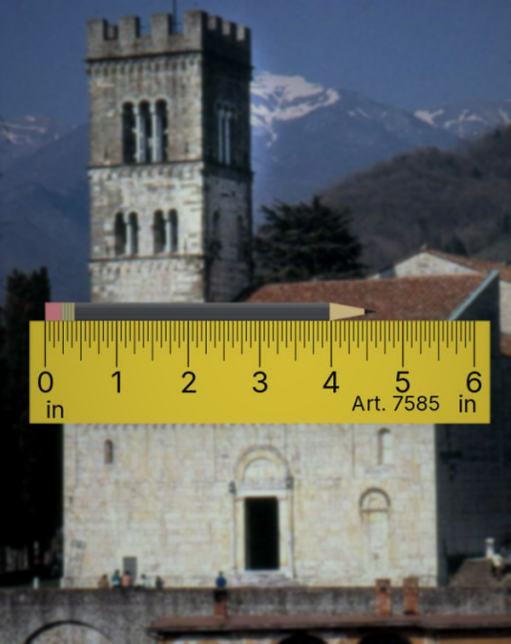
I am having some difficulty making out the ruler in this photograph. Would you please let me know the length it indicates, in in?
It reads 4.625 in
